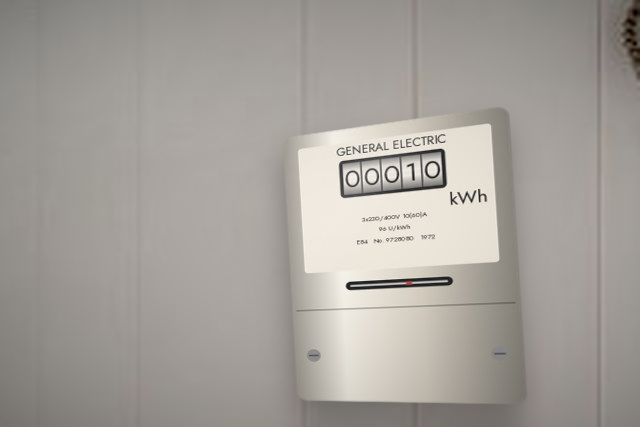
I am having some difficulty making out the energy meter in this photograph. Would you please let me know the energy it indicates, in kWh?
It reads 10 kWh
